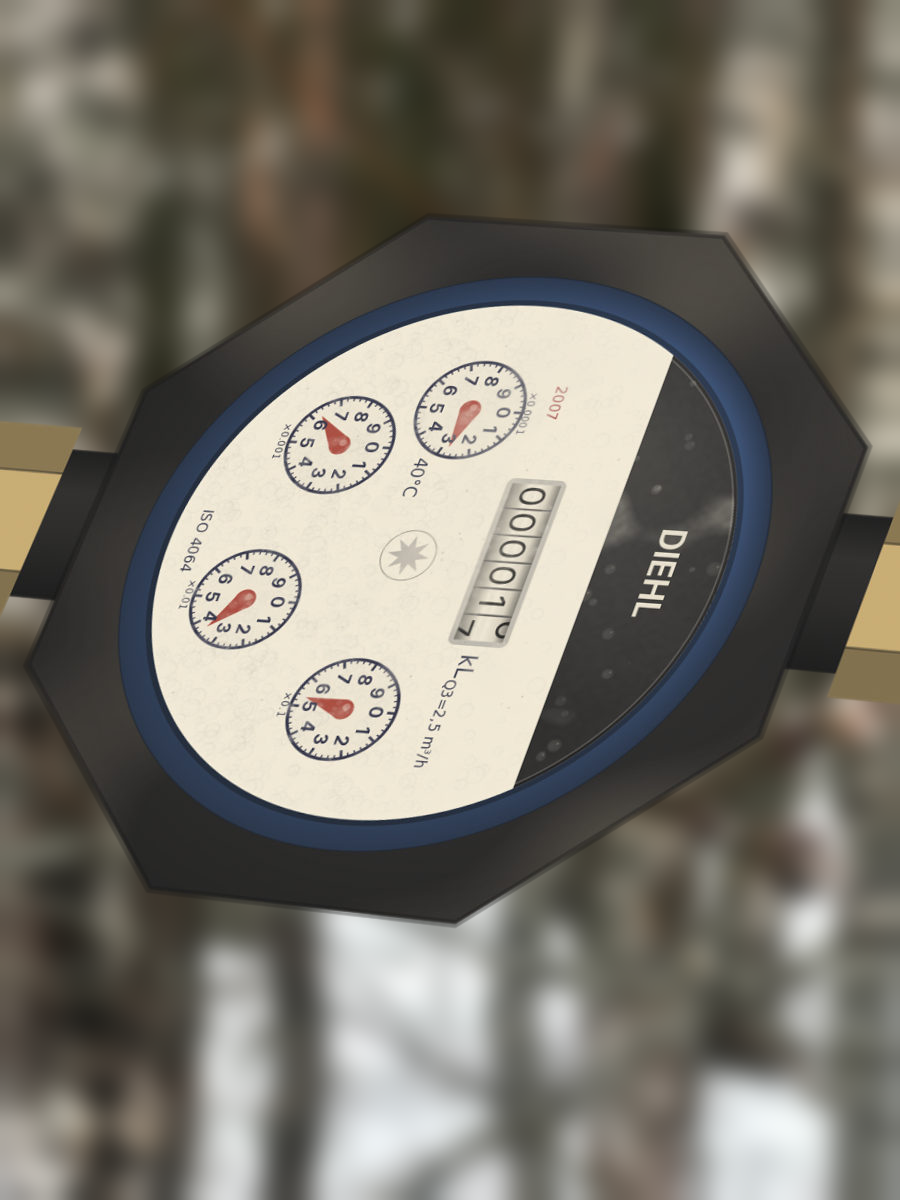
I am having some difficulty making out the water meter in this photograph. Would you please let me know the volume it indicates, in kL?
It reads 16.5362 kL
